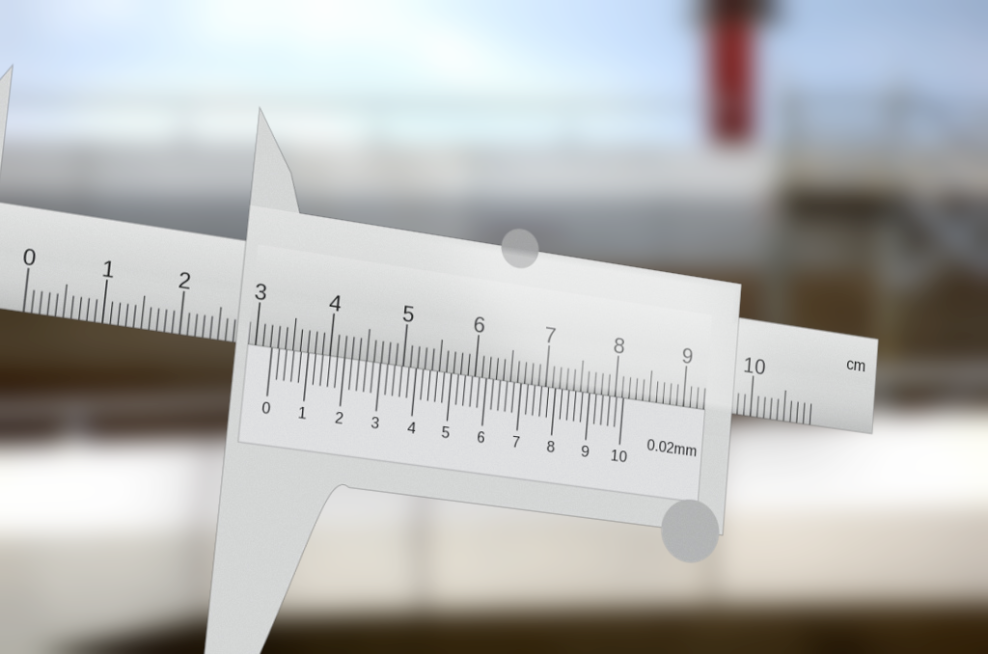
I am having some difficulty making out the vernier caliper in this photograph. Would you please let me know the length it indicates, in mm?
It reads 32.2 mm
